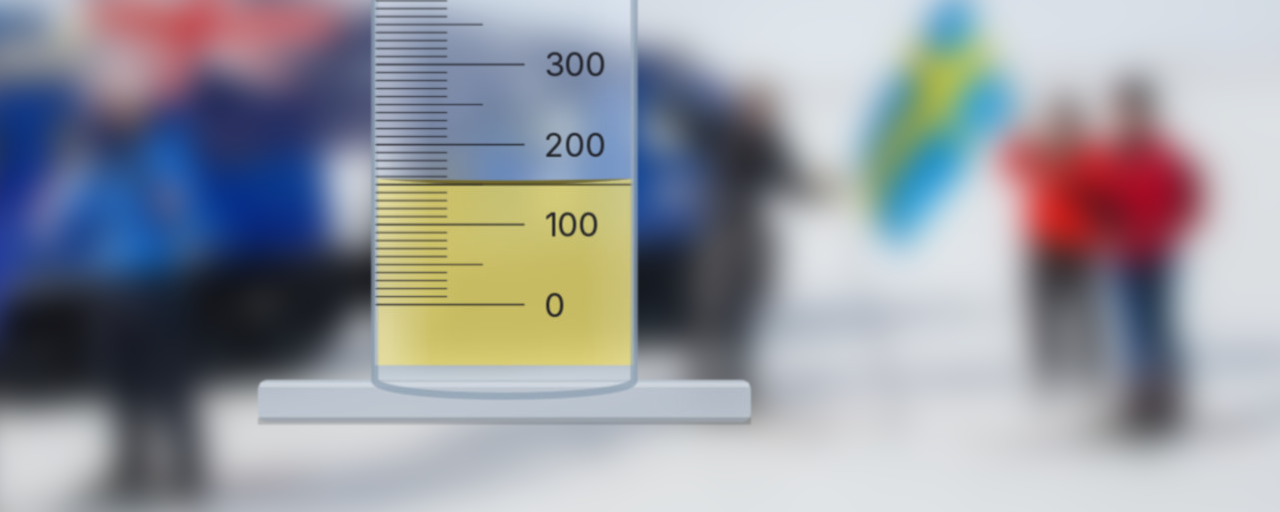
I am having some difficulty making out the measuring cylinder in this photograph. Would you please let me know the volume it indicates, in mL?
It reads 150 mL
